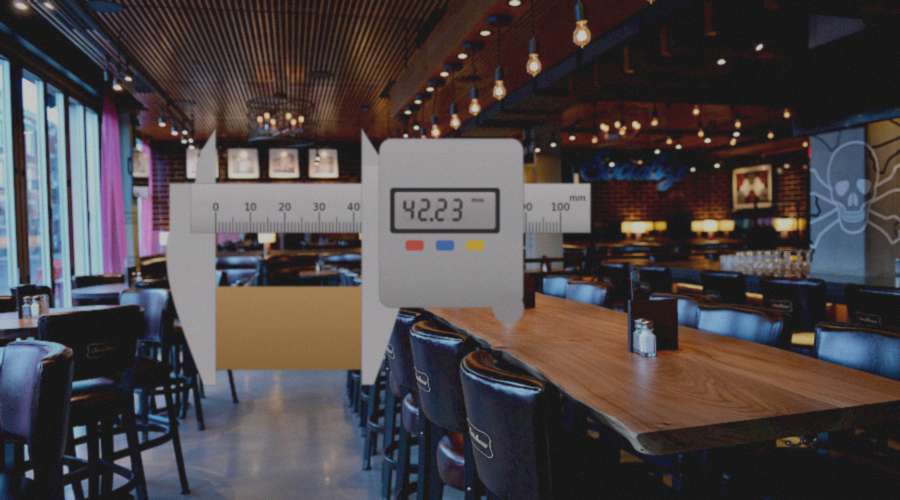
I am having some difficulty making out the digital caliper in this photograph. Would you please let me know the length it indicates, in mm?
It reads 42.23 mm
